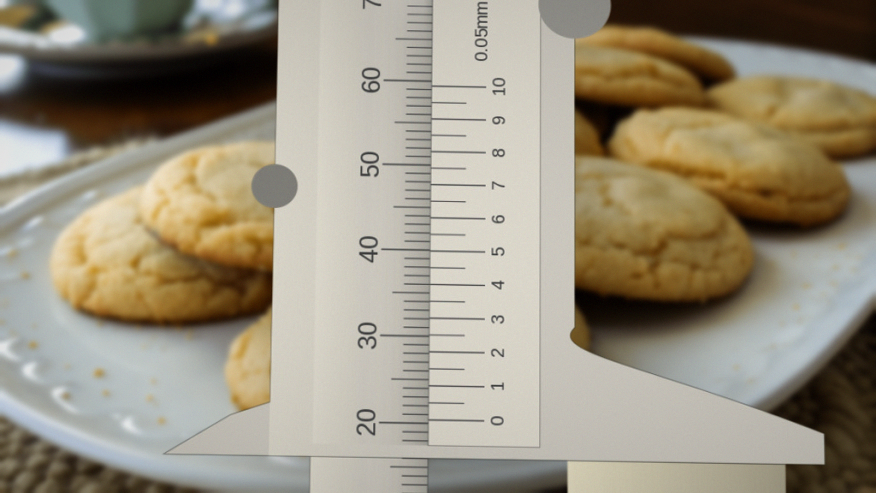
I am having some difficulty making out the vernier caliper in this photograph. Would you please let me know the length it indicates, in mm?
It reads 20.4 mm
